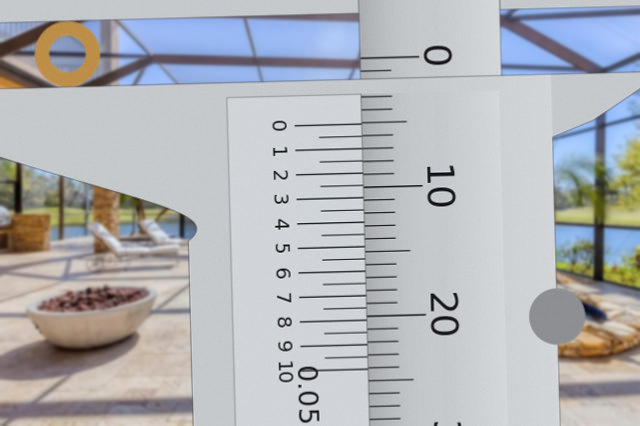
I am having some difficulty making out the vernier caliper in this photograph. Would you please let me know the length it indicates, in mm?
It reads 5.1 mm
